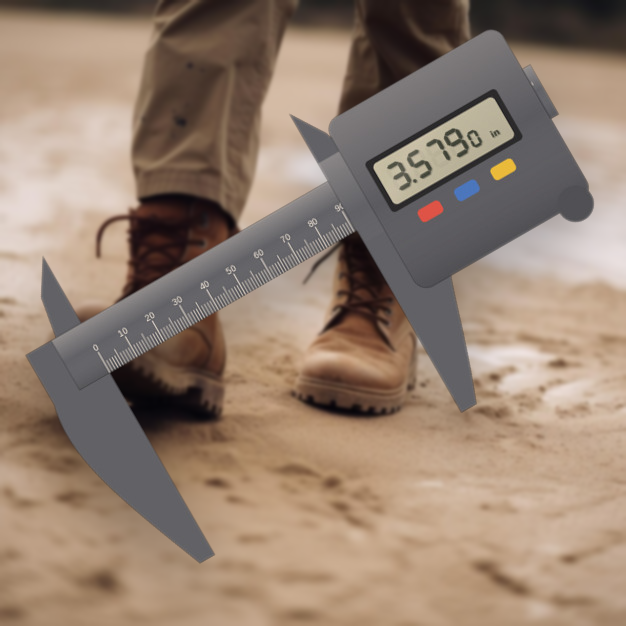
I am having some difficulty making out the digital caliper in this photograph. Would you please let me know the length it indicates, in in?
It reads 3.5790 in
